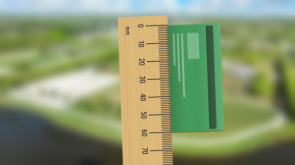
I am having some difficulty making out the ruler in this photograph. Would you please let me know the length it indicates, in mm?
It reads 60 mm
